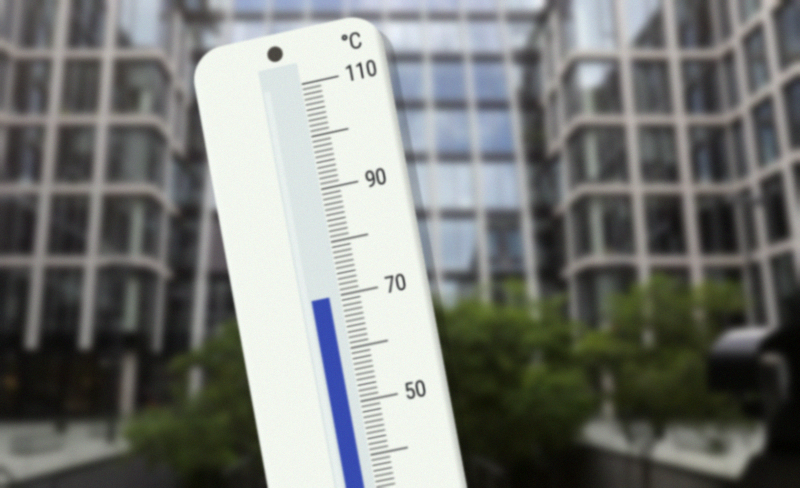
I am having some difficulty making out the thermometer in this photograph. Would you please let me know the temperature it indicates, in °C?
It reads 70 °C
